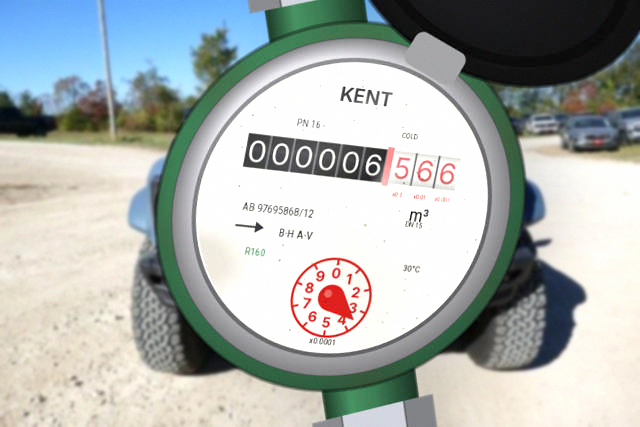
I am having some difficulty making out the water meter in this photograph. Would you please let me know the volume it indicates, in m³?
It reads 6.5663 m³
